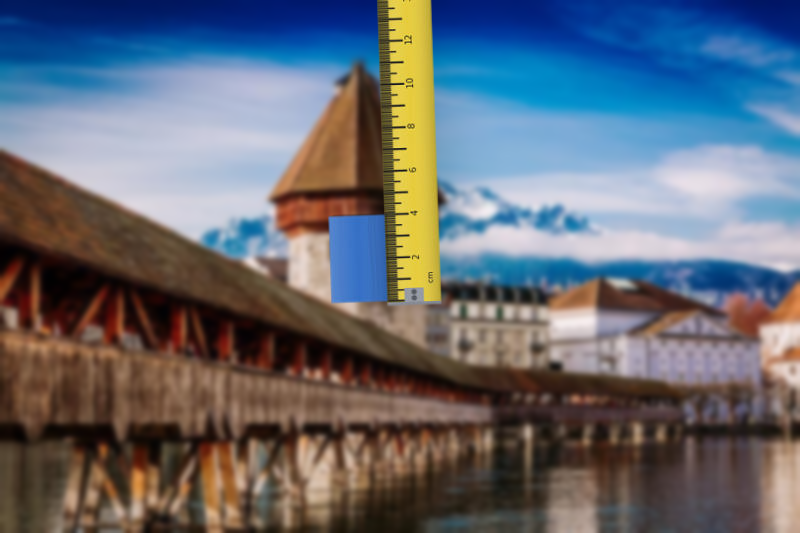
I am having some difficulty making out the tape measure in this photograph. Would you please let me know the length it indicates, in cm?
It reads 4 cm
